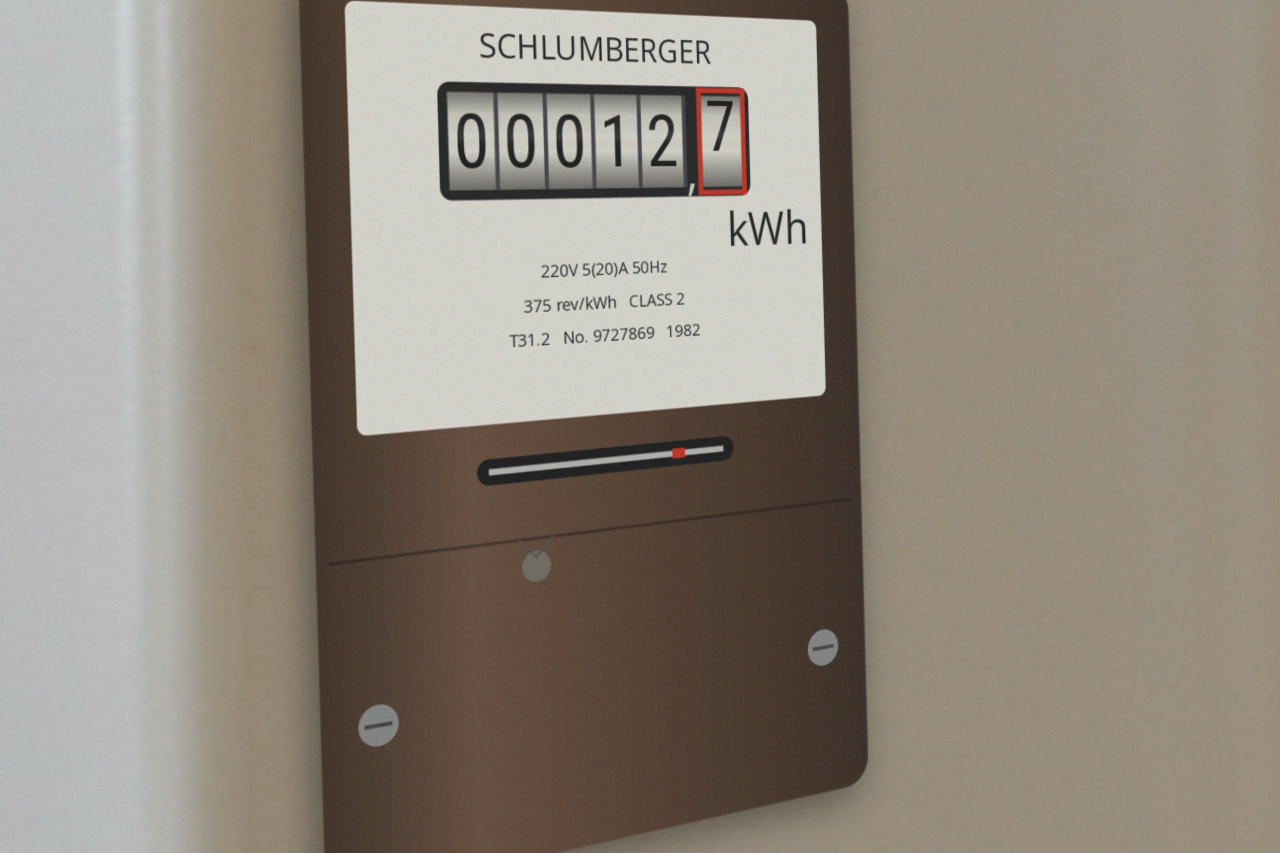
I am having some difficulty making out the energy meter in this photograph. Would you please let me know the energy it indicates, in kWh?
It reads 12.7 kWh
